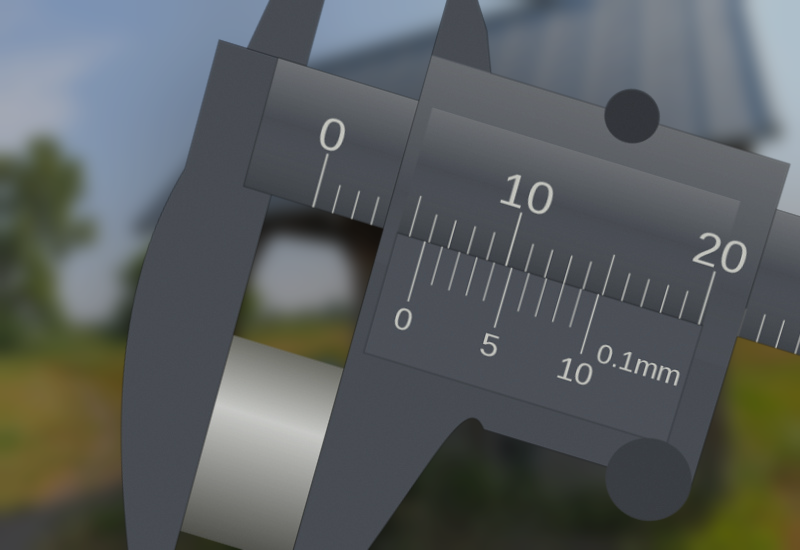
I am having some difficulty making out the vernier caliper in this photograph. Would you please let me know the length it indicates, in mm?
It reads 5.8 mm
